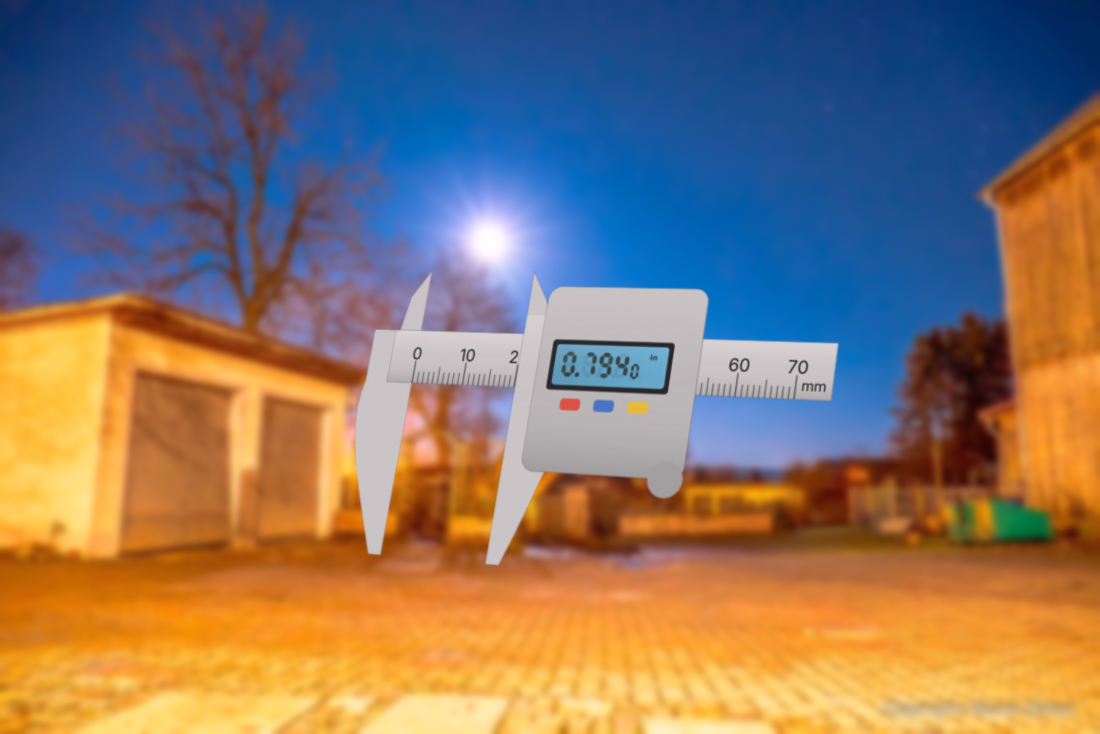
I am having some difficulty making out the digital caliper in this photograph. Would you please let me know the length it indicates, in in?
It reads 0.7940 in
